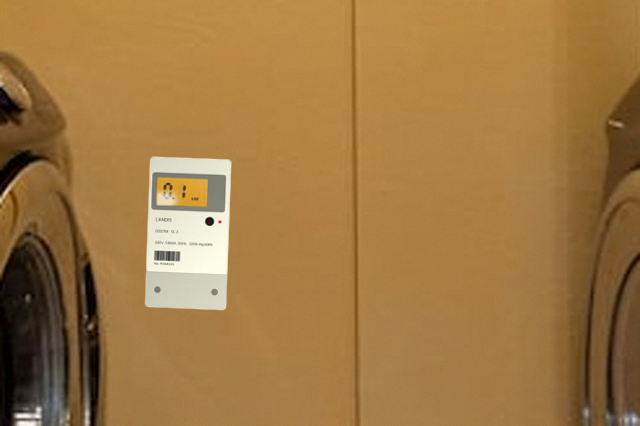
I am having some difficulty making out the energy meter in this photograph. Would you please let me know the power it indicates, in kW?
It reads 0.1 kW
